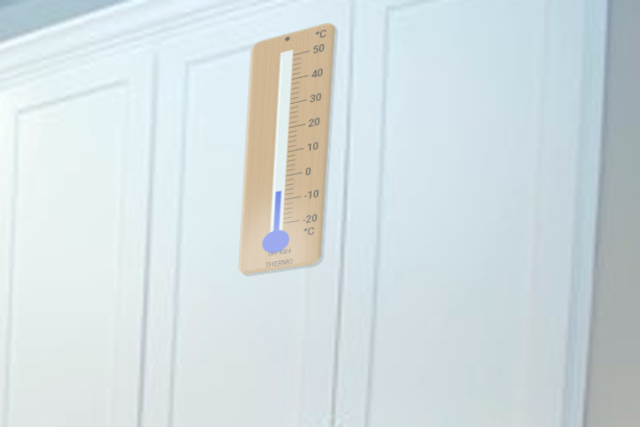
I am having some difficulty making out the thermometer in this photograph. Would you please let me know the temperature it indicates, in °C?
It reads -6 °C
